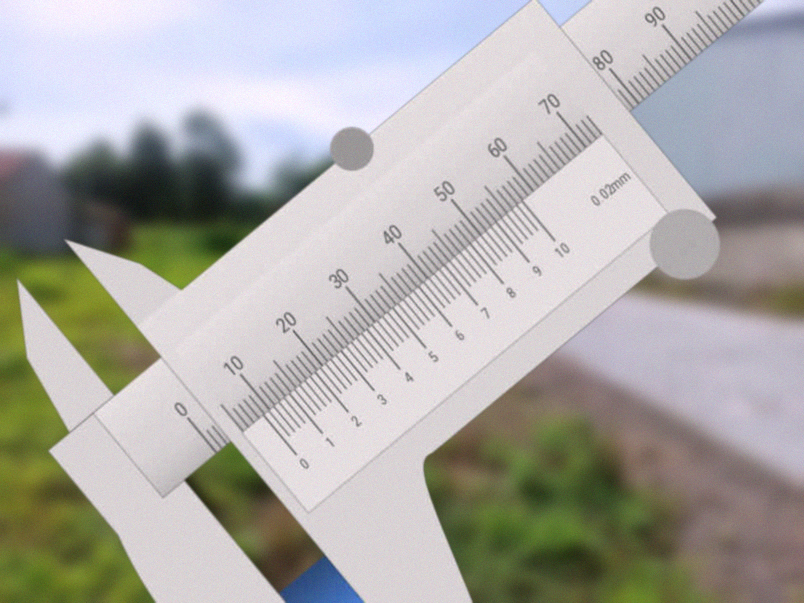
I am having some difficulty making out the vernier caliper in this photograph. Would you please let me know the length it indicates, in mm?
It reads 8.8 mm
